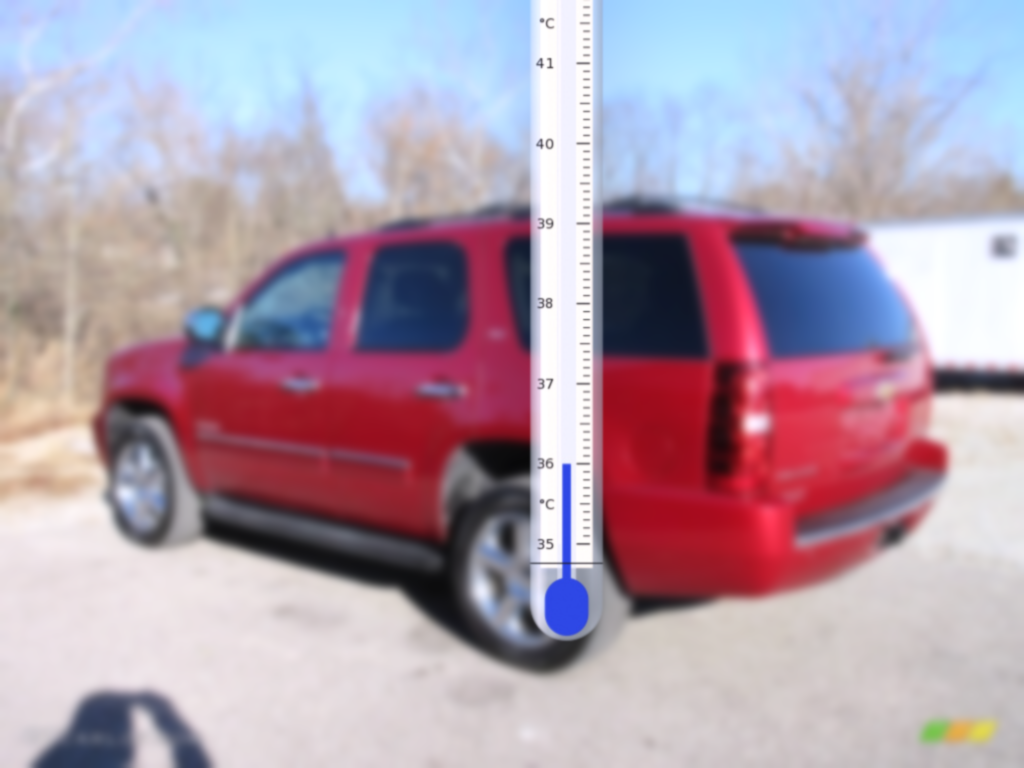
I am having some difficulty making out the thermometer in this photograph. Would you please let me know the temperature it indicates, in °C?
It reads 36 °C
